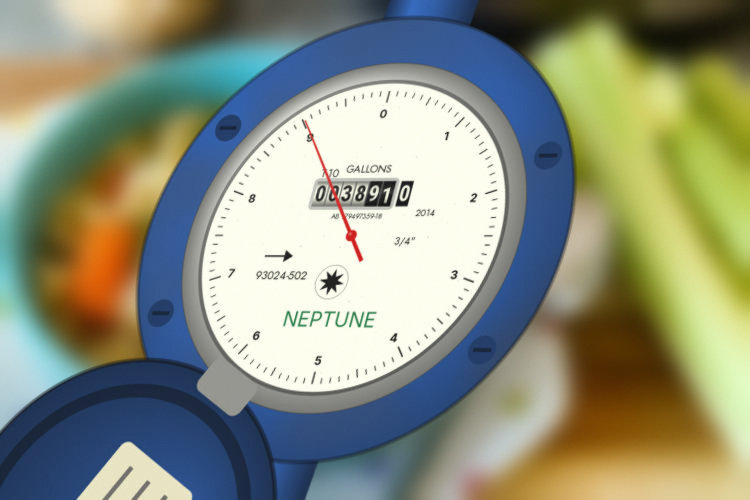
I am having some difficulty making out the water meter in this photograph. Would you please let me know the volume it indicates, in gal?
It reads 38909.0 gal
